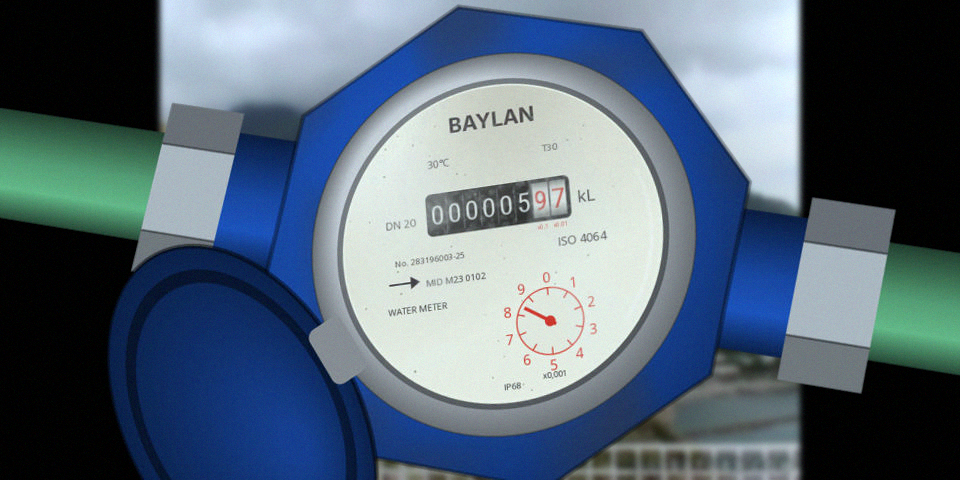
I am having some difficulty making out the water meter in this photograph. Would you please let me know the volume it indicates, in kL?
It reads 5.978 kL
